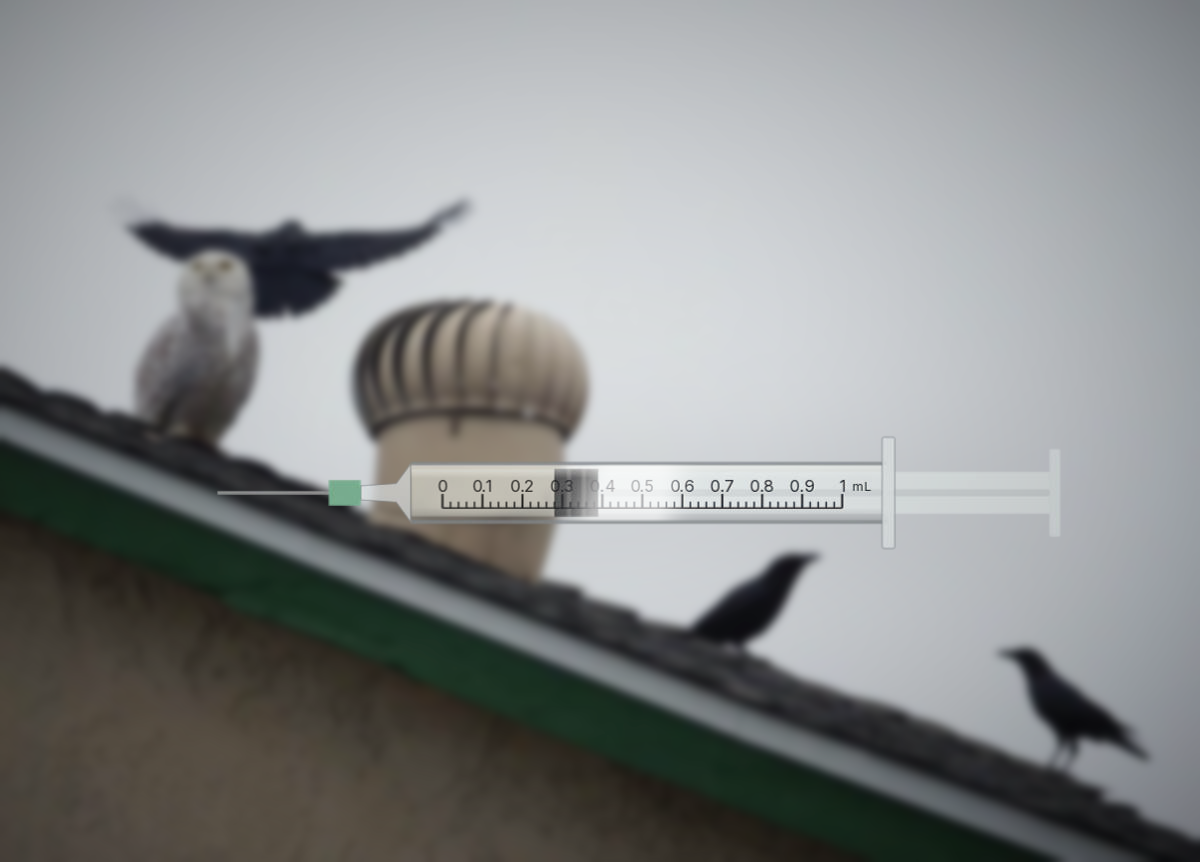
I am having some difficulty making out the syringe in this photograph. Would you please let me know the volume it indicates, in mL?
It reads 0.28 mL
